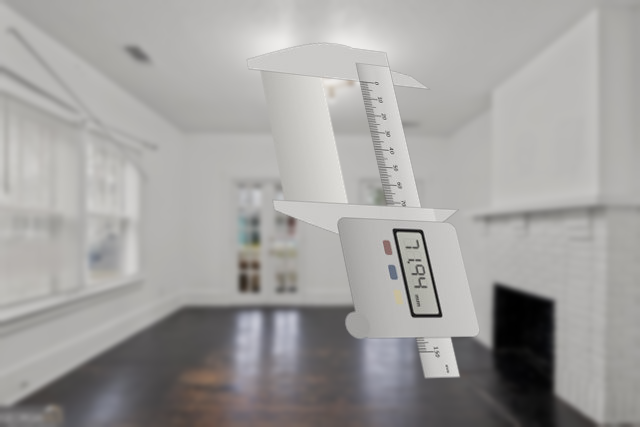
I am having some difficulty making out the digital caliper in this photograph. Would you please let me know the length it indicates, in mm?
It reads 71.94 mm
